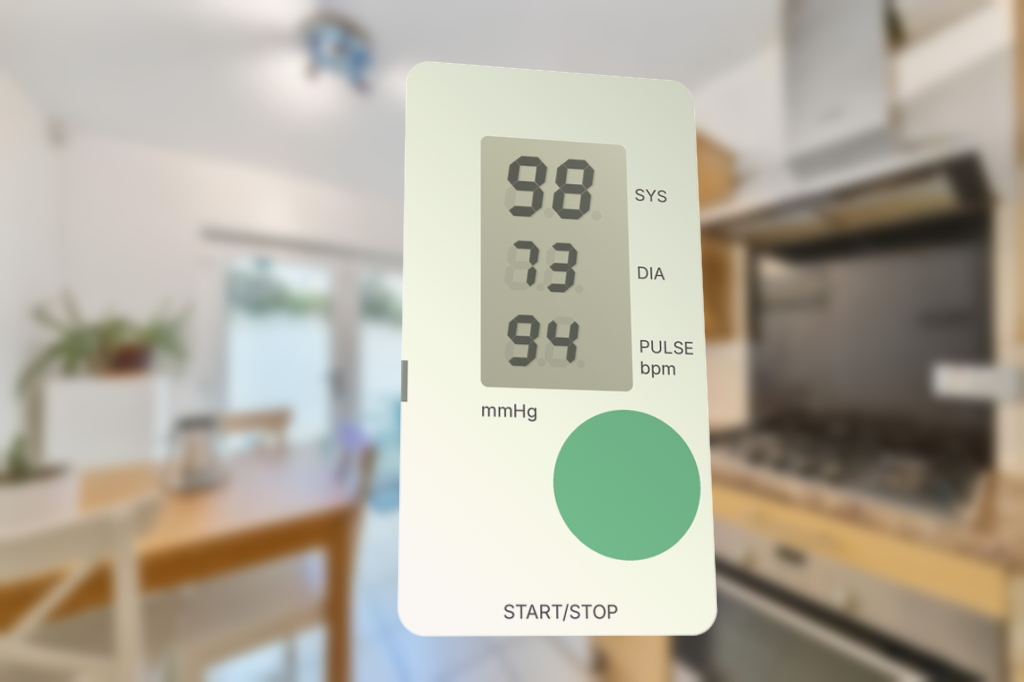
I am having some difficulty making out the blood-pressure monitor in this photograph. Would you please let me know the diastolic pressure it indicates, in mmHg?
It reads 73 mmHg
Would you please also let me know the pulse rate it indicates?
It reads 94 bpm
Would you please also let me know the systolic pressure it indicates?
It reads 98 mmHg
